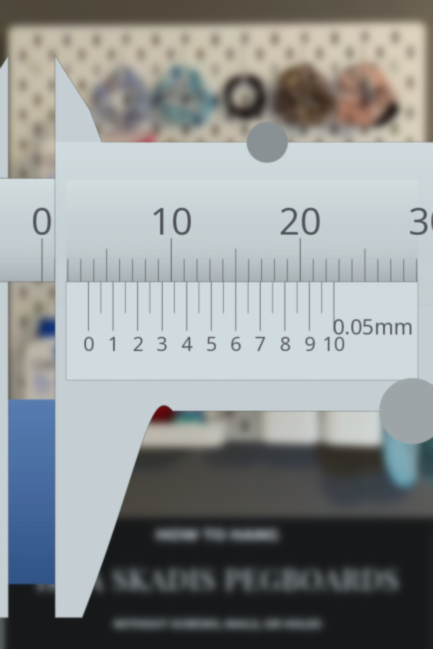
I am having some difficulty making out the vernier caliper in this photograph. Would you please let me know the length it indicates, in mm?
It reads 3.6 mm
